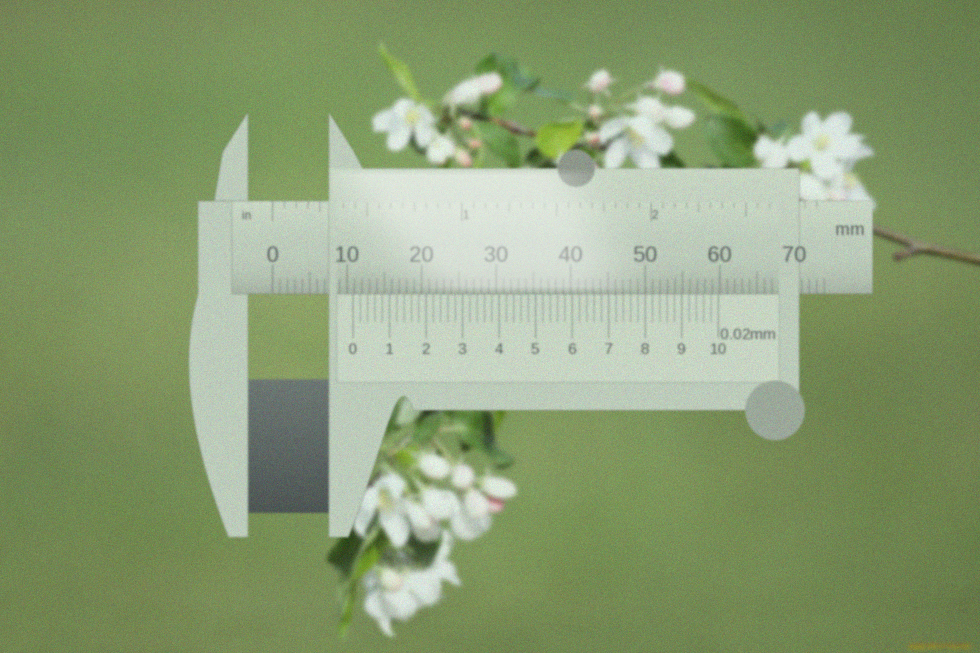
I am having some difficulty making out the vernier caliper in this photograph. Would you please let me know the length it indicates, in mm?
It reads 10.8 mm
